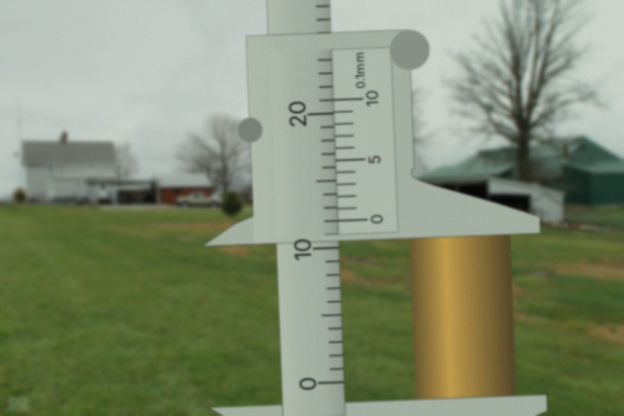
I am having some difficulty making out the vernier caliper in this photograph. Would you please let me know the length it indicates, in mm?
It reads 12.0 mm
